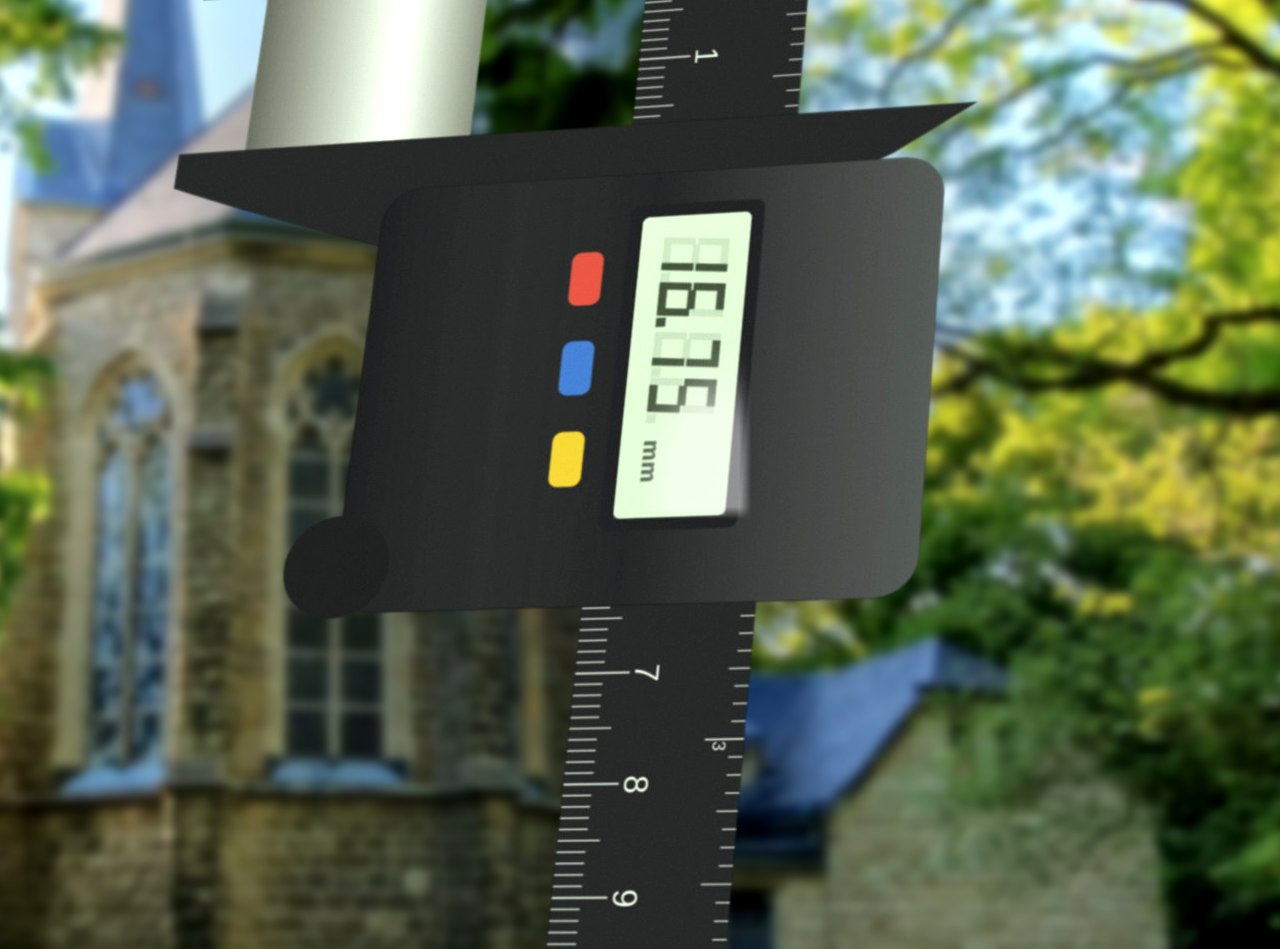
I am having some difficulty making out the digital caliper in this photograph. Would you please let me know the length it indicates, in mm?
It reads 16.75 mm
